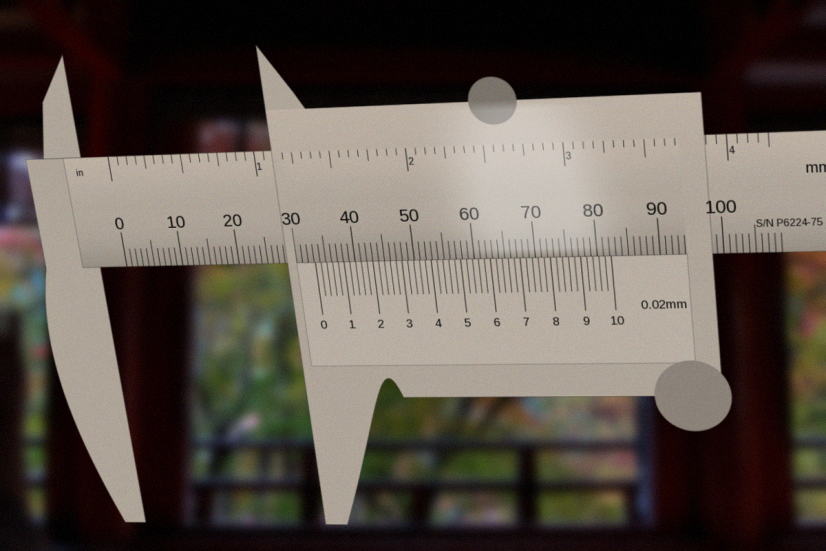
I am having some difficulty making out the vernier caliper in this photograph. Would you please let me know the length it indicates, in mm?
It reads 33.2 mm
